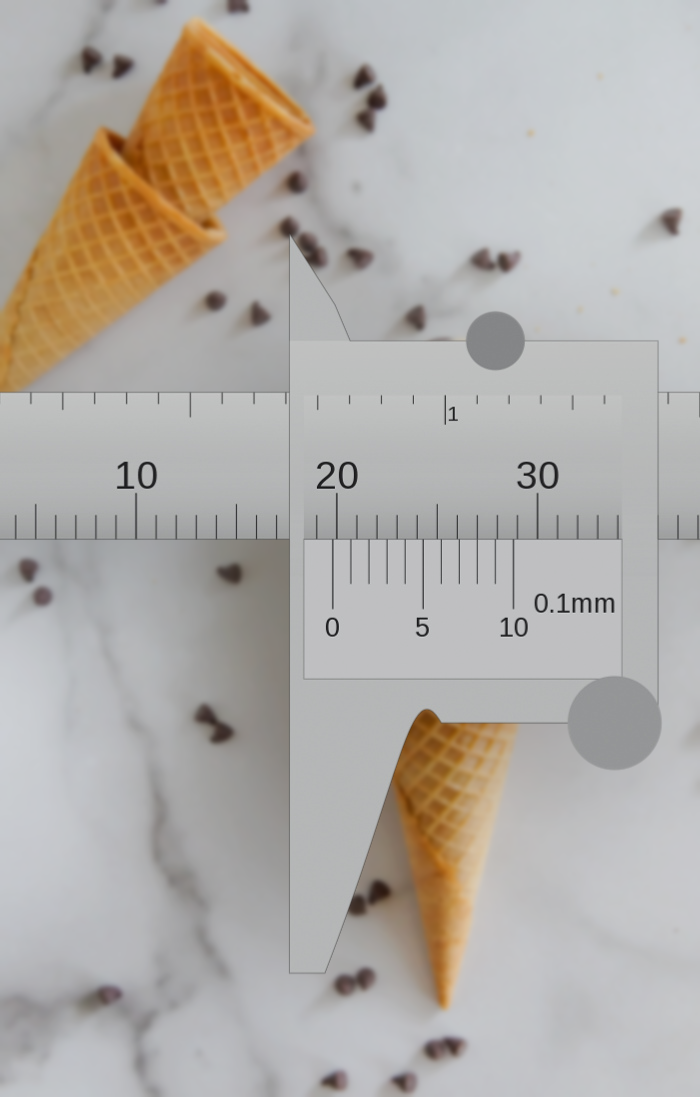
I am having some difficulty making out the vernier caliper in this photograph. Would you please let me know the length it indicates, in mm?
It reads 19.8 mm
